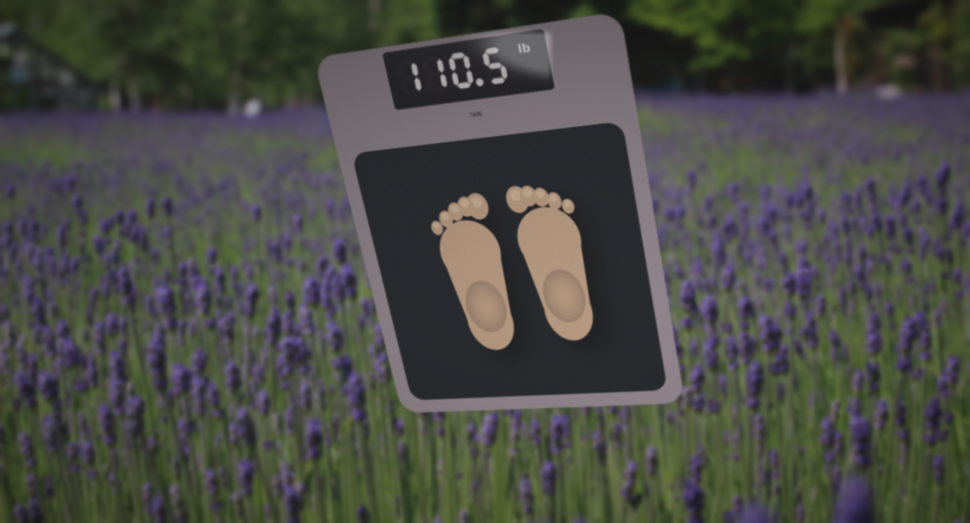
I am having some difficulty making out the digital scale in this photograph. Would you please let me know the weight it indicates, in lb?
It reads 110.5 lb
